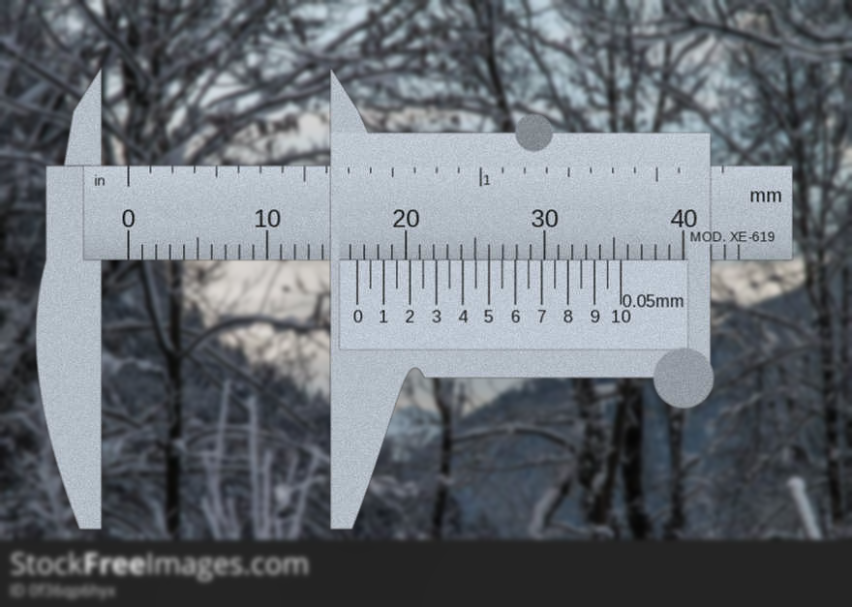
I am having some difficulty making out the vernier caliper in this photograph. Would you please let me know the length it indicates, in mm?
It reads 16.5 mm
